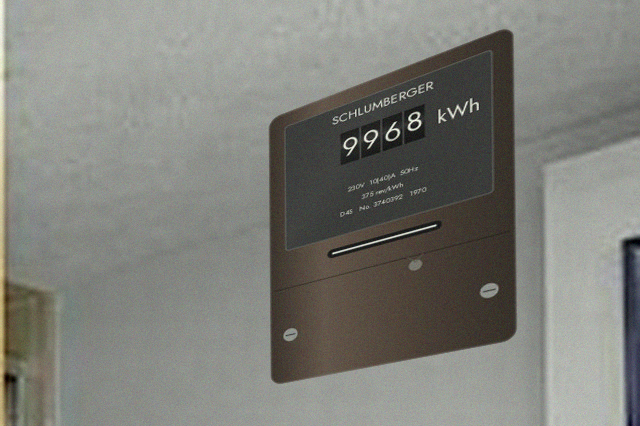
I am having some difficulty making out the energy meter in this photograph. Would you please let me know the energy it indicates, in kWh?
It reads 9968 kWh
